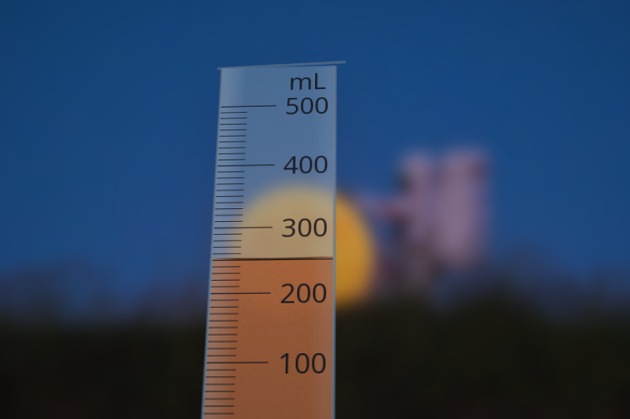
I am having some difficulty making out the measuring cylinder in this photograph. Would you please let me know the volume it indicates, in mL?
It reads 250 mL
